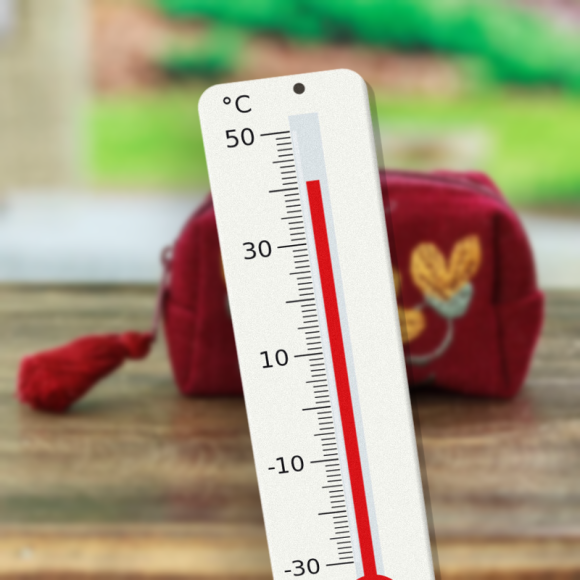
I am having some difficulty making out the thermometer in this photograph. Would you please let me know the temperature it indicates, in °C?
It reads 41 °C
